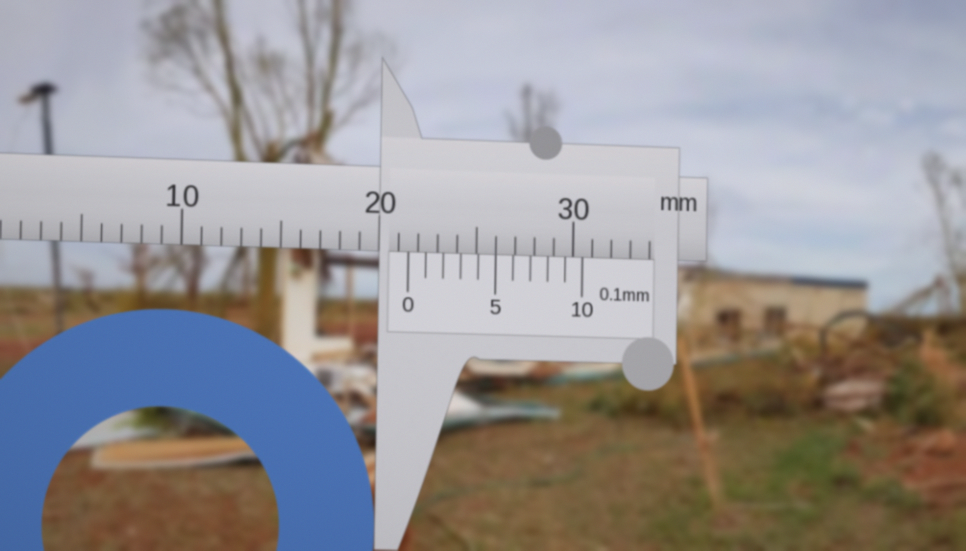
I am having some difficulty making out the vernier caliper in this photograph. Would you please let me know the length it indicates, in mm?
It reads 21.5 mm
